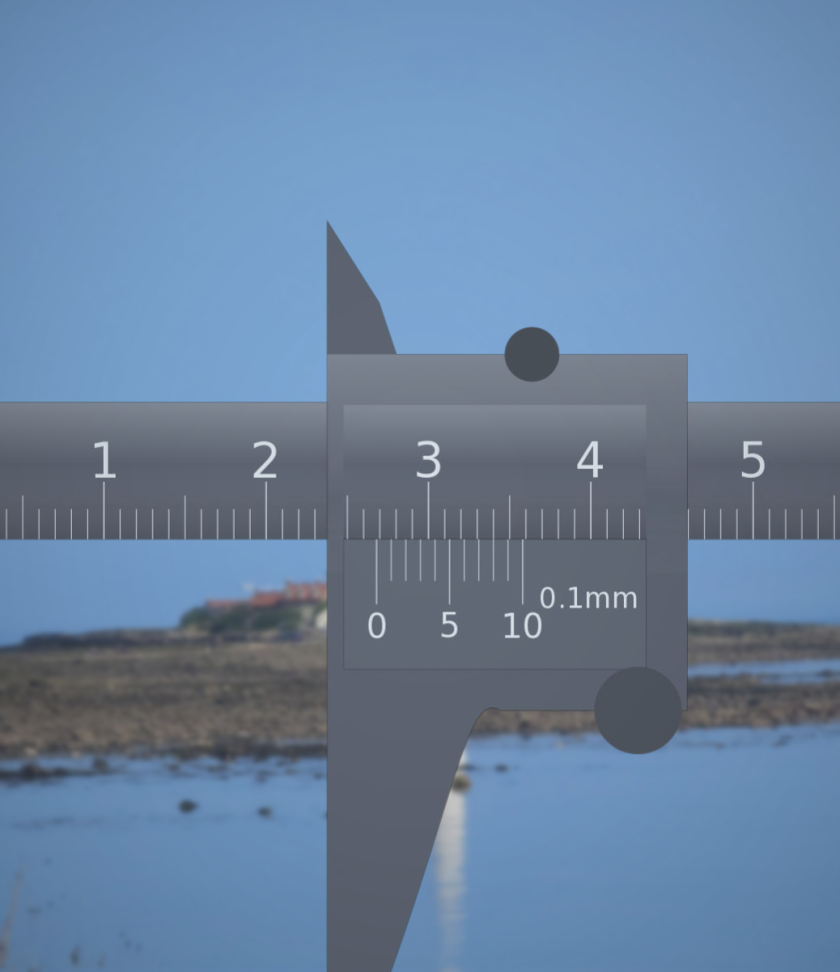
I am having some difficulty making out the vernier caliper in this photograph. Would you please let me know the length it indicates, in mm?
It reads 26.8 mm
